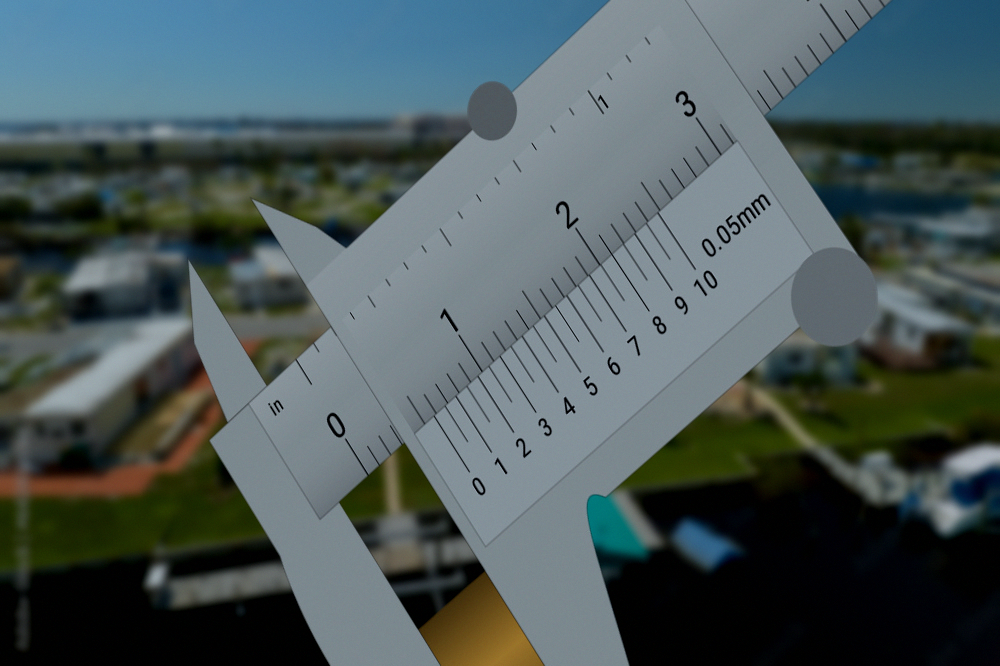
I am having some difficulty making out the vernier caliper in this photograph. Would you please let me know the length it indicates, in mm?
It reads 5.8 mm
